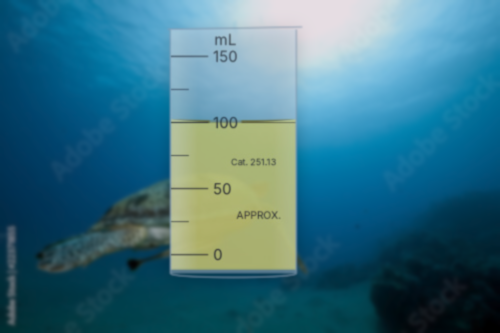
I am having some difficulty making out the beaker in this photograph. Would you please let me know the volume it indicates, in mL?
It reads 100 mL
